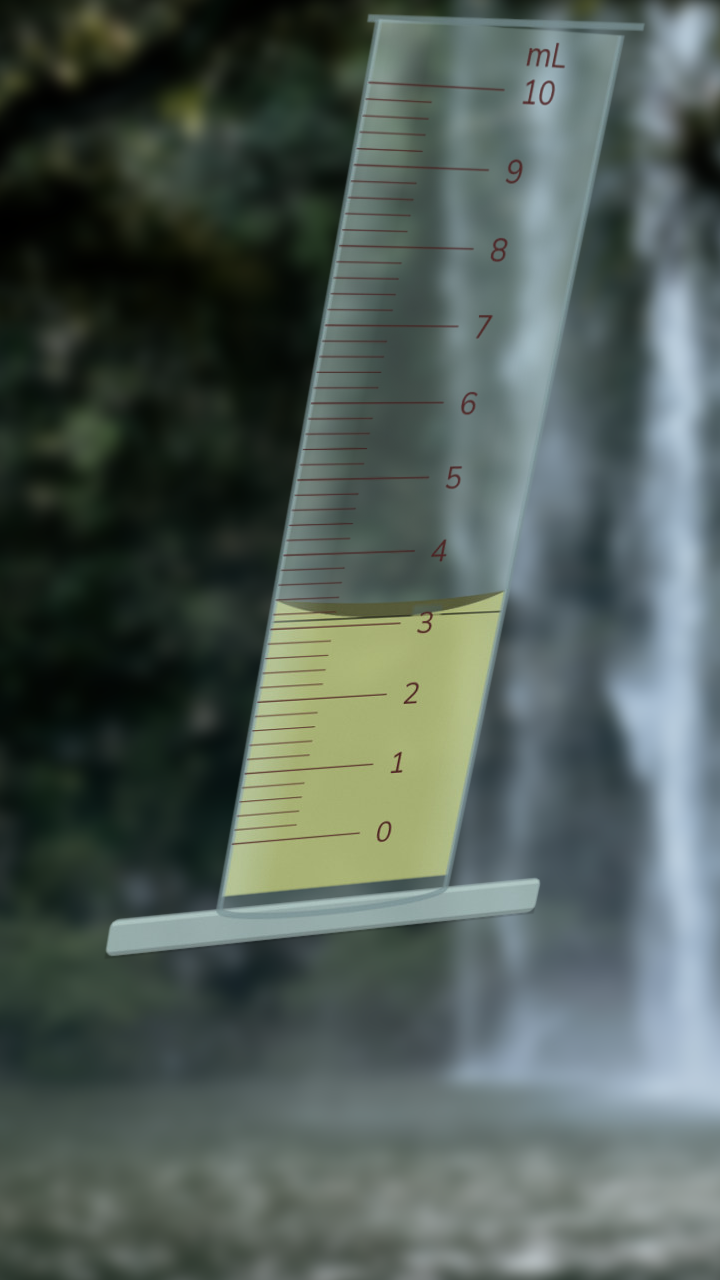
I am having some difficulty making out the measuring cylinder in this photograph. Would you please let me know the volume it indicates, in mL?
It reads 3.1 mL
